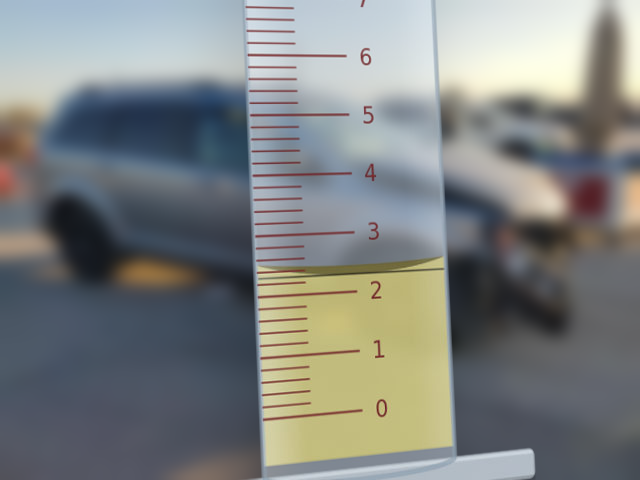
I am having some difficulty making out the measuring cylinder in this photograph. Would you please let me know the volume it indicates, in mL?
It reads 2.3 mL
